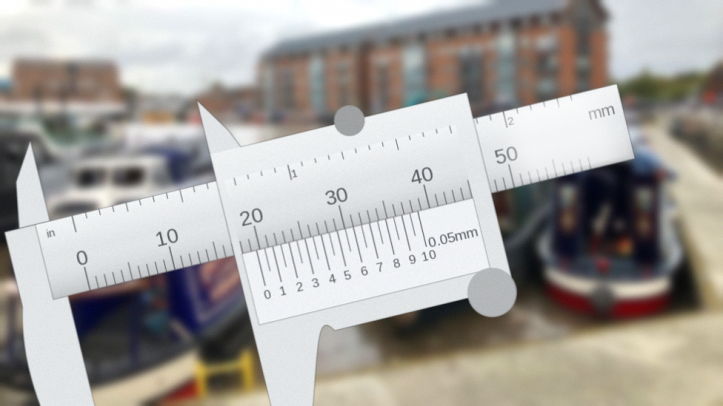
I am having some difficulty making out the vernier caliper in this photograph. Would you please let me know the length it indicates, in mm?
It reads 19.6 mm
